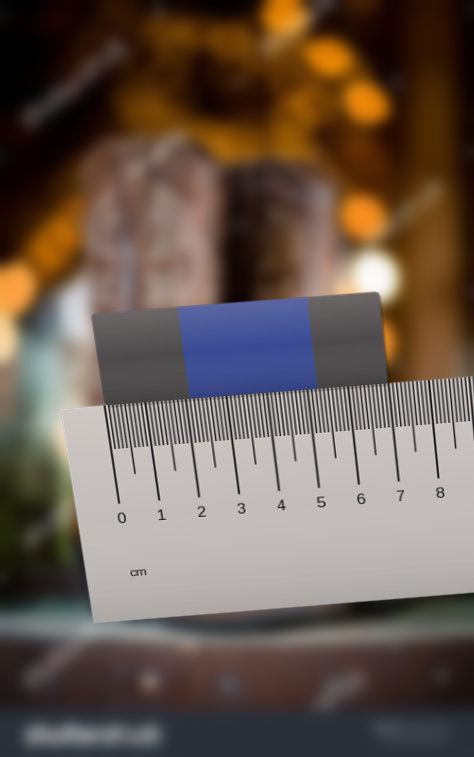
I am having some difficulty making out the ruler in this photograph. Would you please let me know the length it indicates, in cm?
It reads 7 cm
